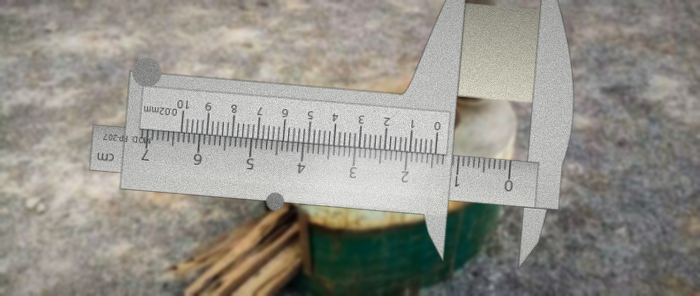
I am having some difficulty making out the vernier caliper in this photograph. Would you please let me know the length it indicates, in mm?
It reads 14.5 mm
